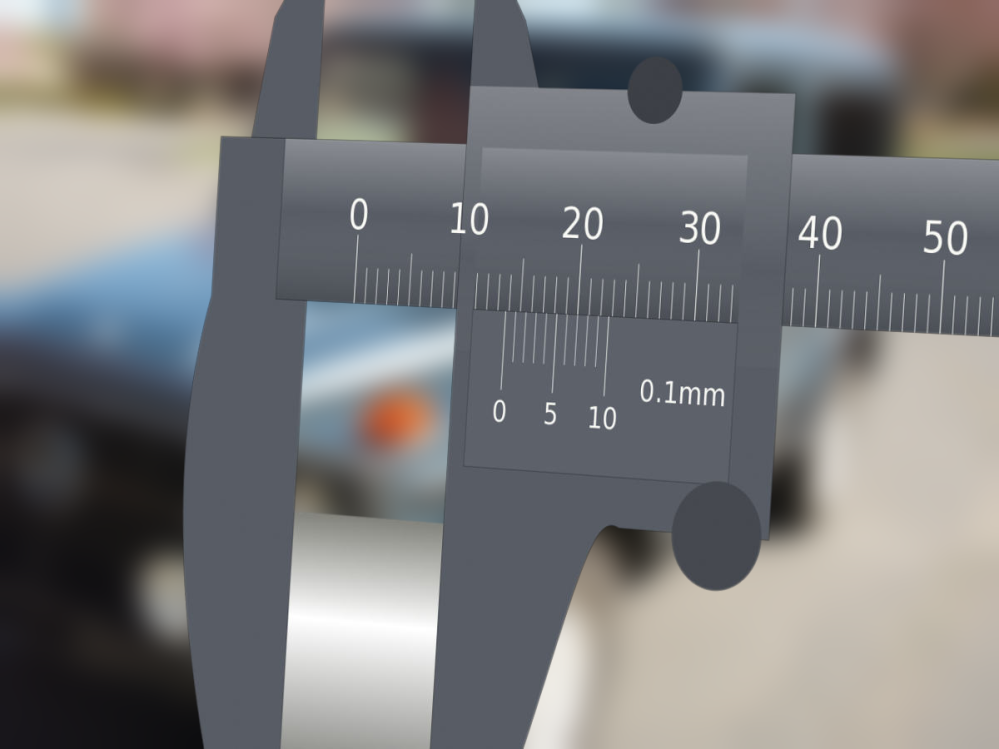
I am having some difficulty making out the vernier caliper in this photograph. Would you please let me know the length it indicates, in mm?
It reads 13.7 mm
